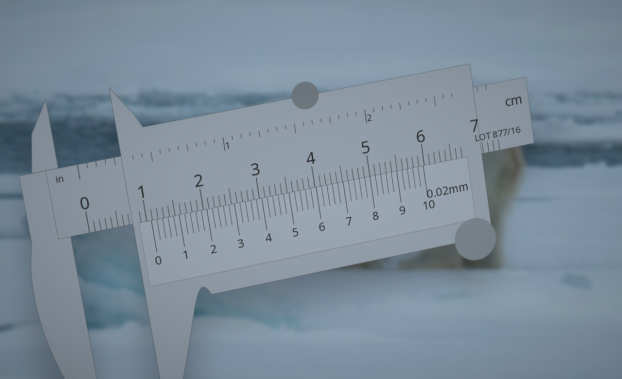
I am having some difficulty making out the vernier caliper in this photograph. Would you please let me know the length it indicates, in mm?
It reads 10.8 mm
